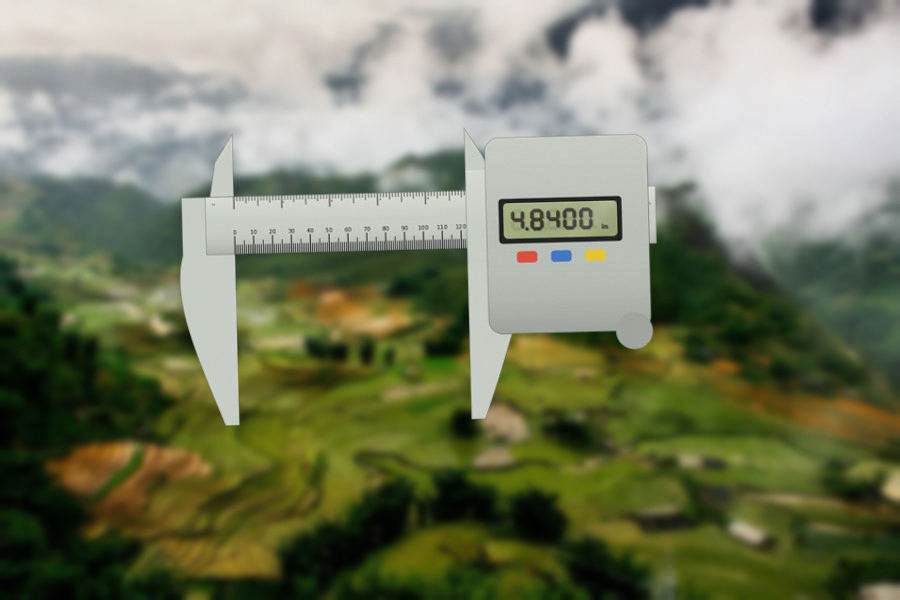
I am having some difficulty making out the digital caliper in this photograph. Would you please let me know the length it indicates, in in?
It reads 4.8400 in
